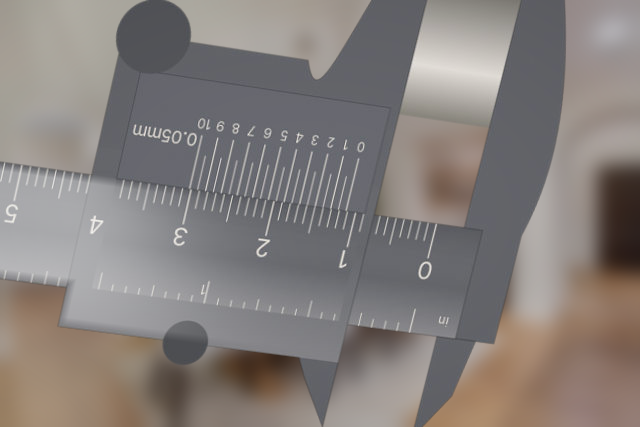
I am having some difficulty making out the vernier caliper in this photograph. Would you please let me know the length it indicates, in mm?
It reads 11.2 mm
